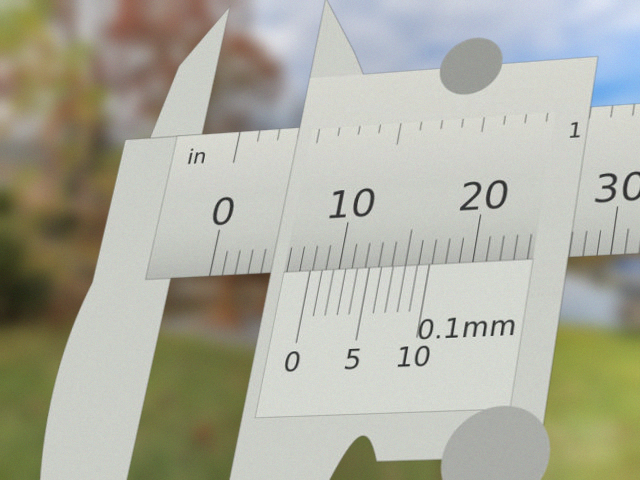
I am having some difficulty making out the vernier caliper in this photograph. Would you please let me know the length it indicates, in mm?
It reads 7.8 mm
